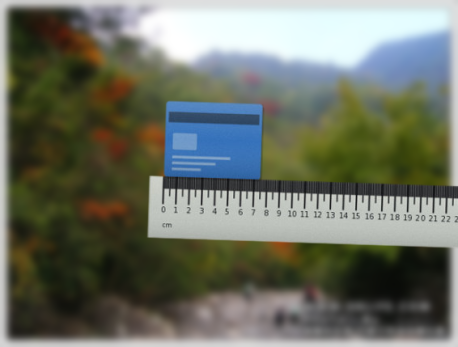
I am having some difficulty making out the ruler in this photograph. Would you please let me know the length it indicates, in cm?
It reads 7.5 cm
